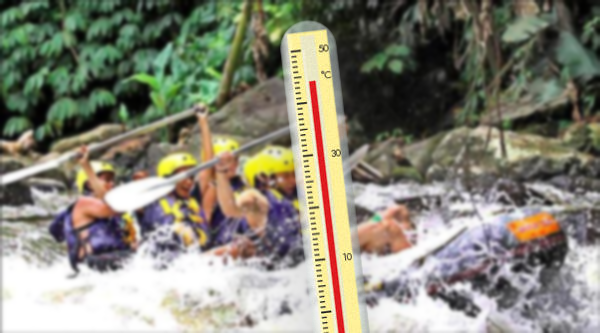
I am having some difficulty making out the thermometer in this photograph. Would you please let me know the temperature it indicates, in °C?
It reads 44 °C
